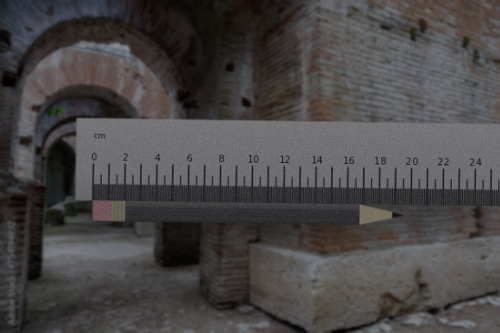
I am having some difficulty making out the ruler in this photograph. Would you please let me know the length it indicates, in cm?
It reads 19.5 cm
